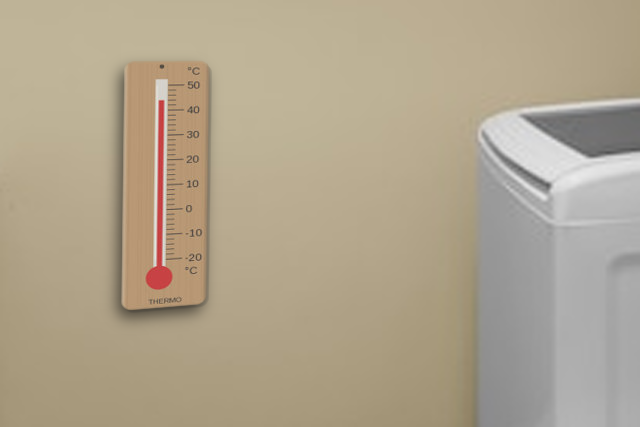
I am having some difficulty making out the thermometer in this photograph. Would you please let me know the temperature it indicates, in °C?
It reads 44 °C
